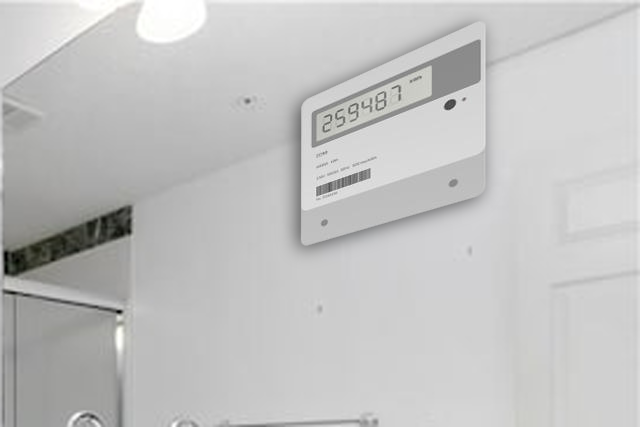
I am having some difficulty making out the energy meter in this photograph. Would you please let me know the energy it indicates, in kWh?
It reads 259487 kWh
